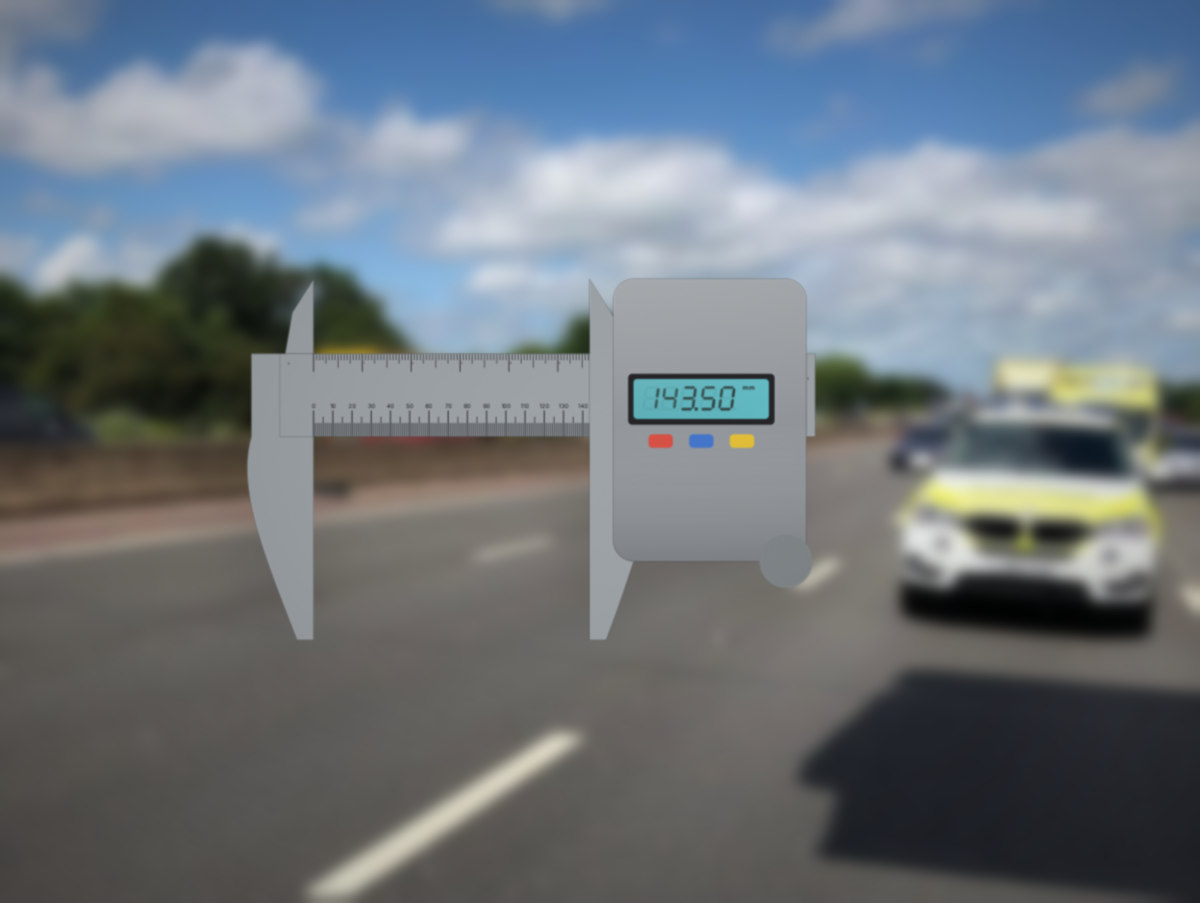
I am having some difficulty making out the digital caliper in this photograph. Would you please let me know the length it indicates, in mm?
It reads 143.50 mm
